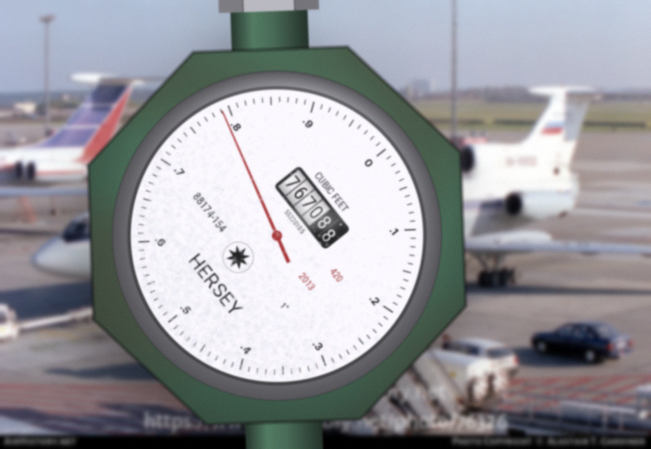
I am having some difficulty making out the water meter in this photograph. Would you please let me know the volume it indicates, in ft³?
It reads 767087.79 ft³
